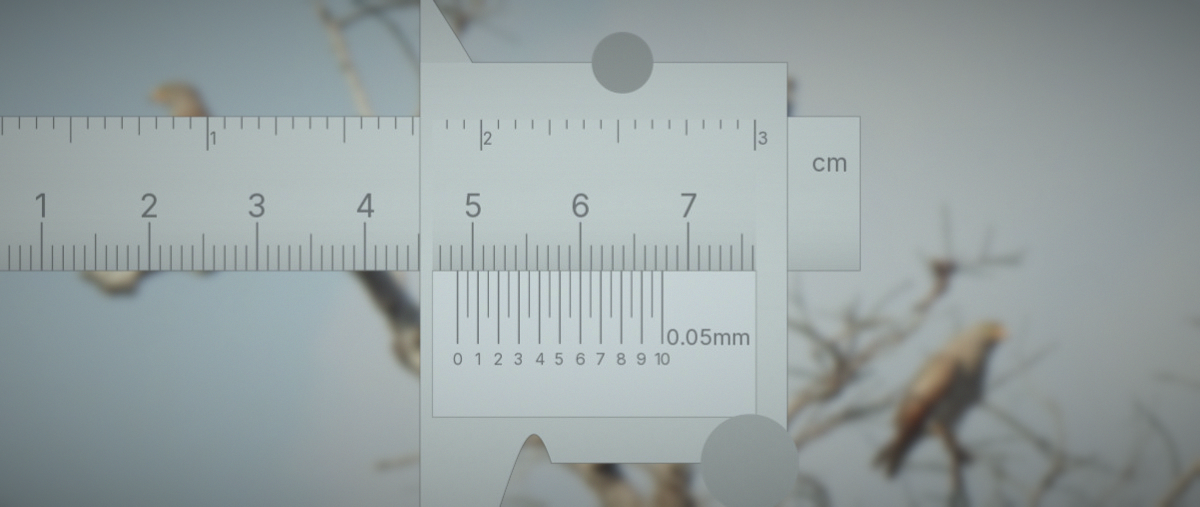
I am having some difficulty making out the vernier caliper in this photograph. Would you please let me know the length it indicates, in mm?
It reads 48.6 mm
